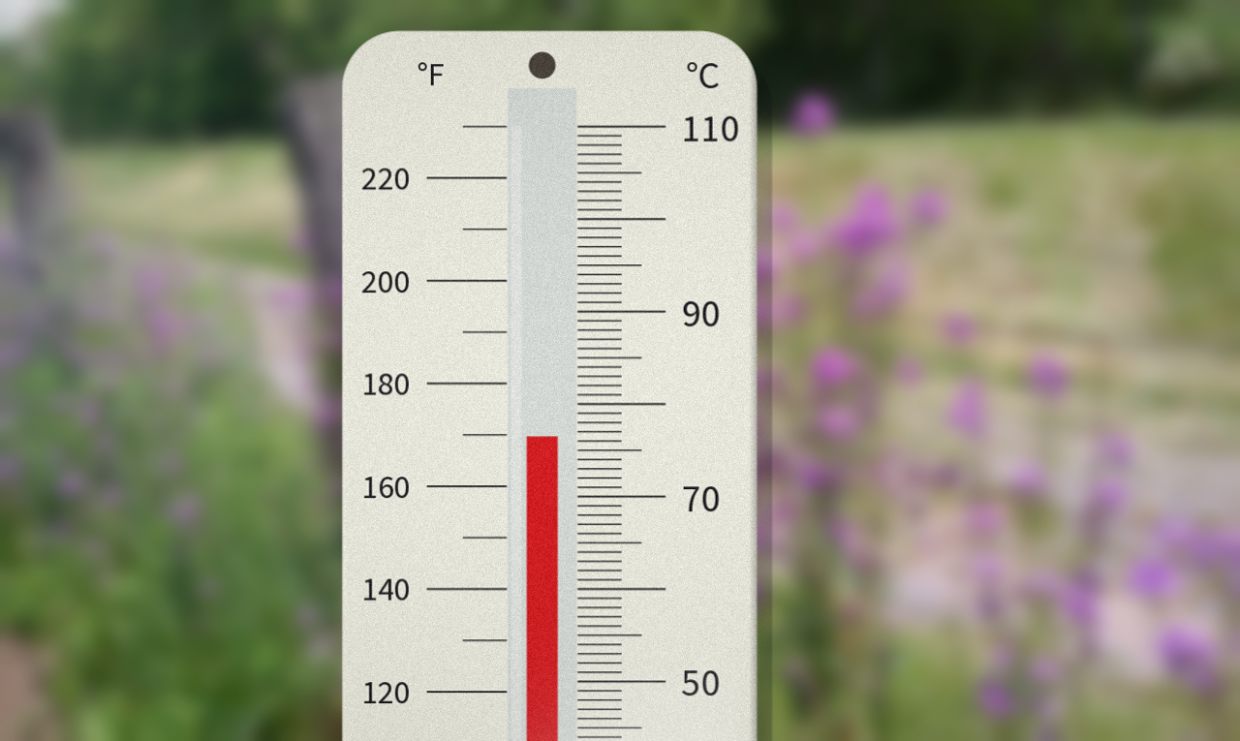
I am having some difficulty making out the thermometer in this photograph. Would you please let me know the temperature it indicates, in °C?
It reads 76.5 °C
